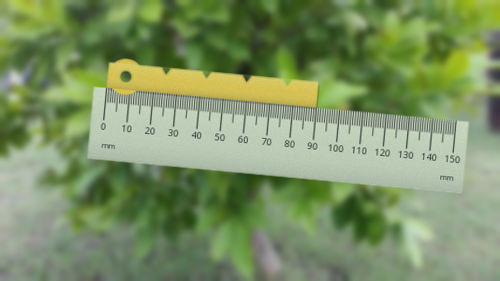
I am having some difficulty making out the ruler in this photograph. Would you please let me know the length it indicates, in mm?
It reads 90 mm
